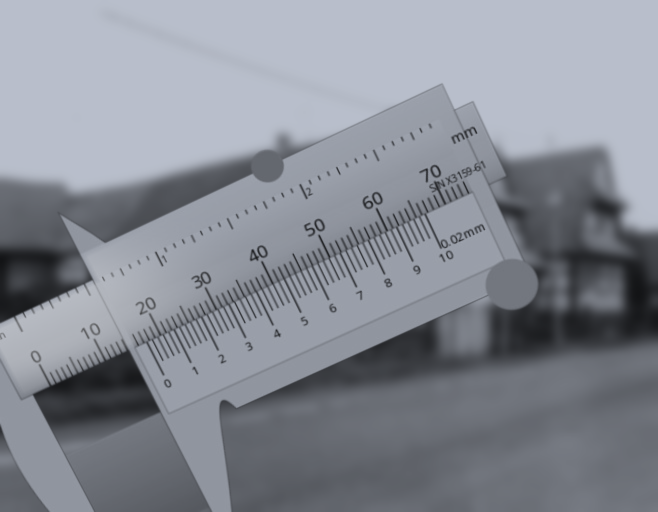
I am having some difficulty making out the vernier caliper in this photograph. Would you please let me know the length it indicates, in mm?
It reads 17.5 mm
